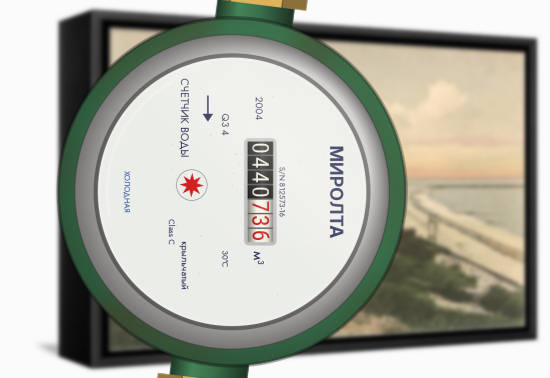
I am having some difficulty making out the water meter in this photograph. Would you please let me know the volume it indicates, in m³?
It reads 440.736 m³
